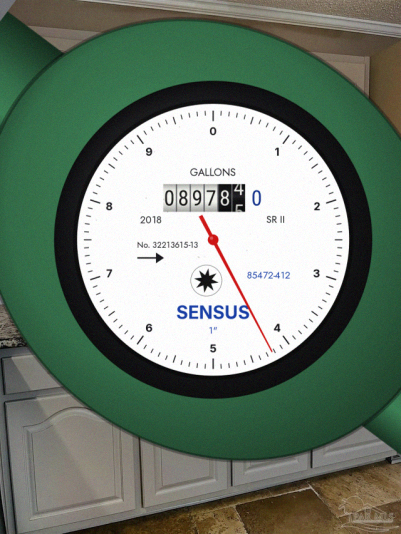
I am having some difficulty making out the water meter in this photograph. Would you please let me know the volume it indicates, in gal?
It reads 897844.2 gal
